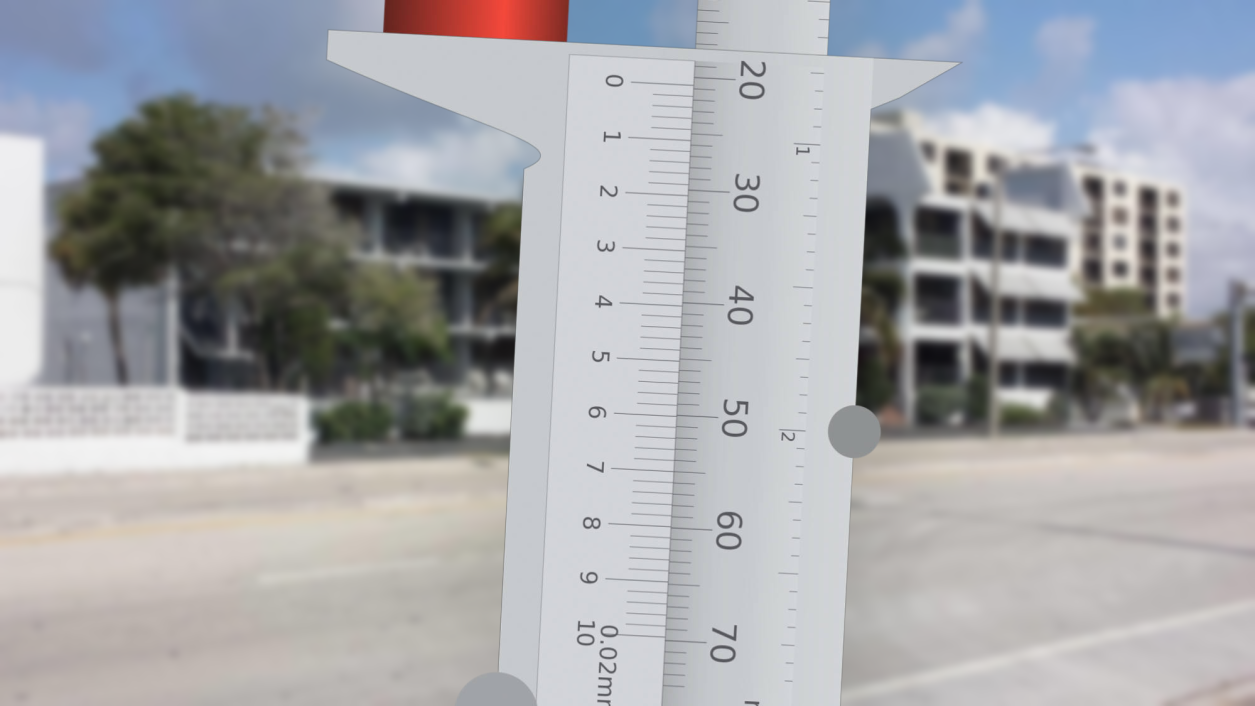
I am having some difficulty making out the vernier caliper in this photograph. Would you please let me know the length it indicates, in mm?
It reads 20.7 mm
